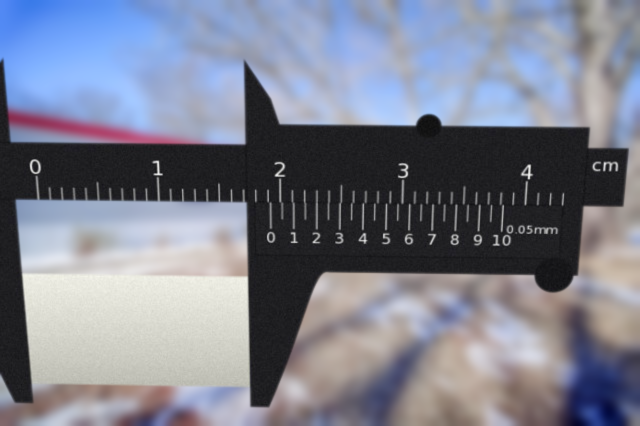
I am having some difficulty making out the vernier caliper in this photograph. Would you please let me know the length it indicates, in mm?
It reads 19.2 mm
